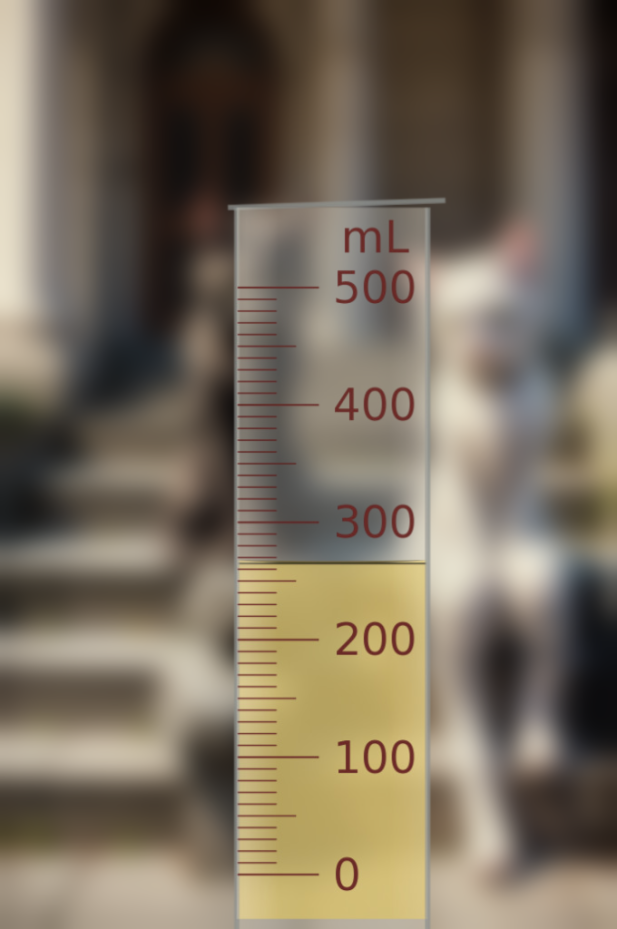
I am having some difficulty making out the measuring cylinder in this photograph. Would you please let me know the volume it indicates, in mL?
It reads 265 mL
